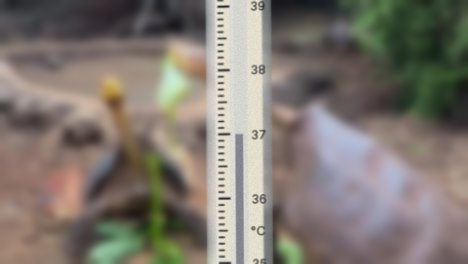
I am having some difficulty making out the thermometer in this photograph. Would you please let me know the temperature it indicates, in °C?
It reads 37 °C
